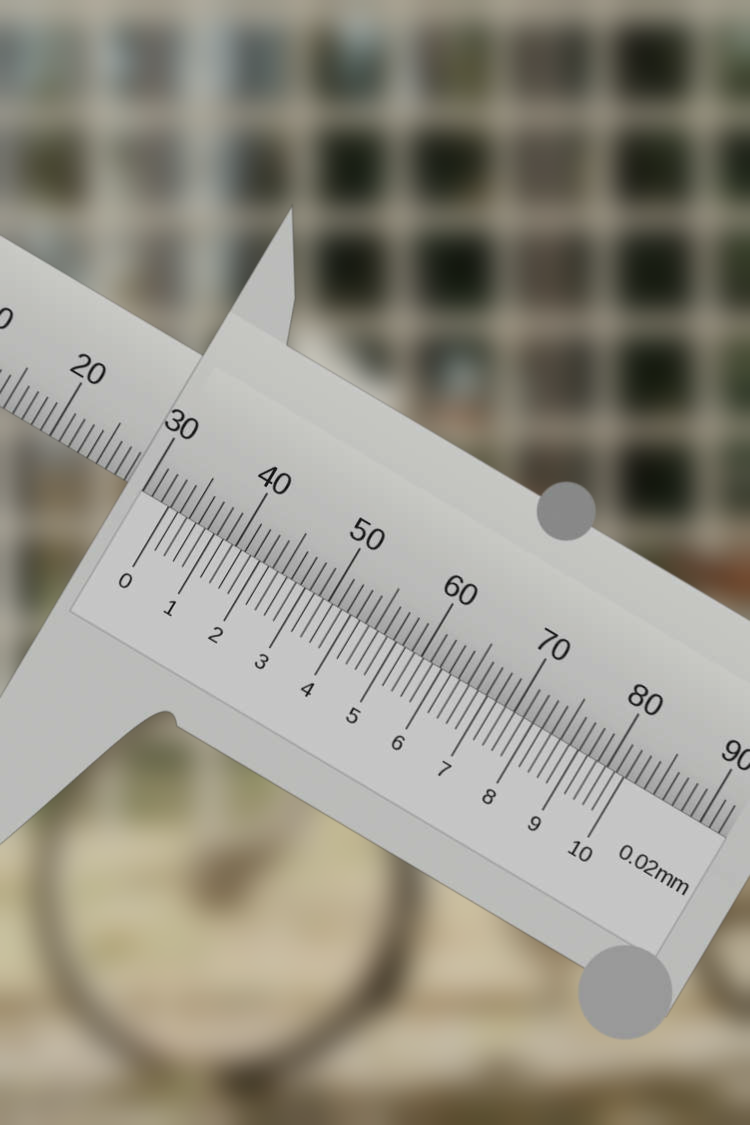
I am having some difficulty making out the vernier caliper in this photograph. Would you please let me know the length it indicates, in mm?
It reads 32.8 mm
